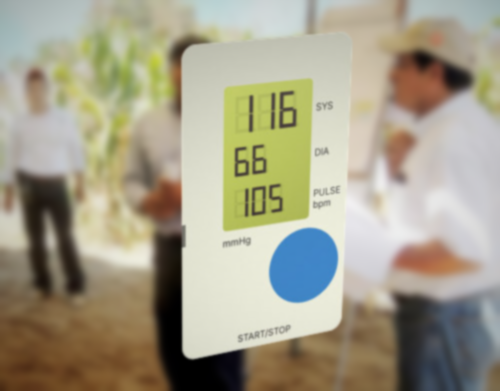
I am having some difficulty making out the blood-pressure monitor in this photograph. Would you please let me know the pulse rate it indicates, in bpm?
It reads 105 bpm
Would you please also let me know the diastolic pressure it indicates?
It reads 66 mmHg
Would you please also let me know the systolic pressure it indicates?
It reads 116 mmHg
